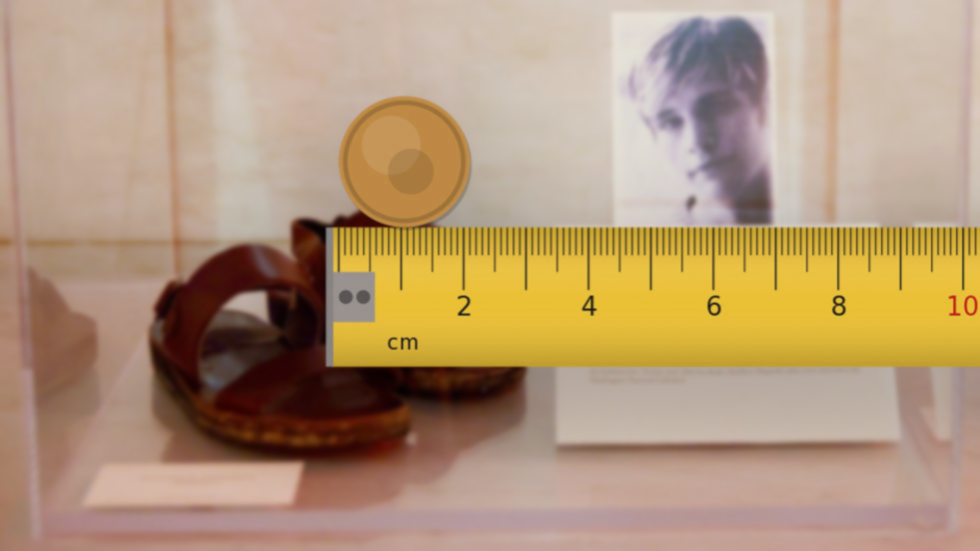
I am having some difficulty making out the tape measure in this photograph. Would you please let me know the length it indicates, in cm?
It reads 2.1 cm
